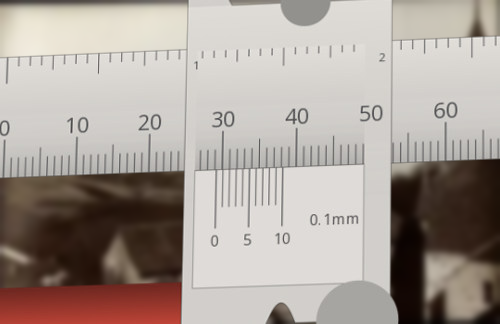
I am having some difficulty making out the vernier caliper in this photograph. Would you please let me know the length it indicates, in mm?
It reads 29.2 mm
